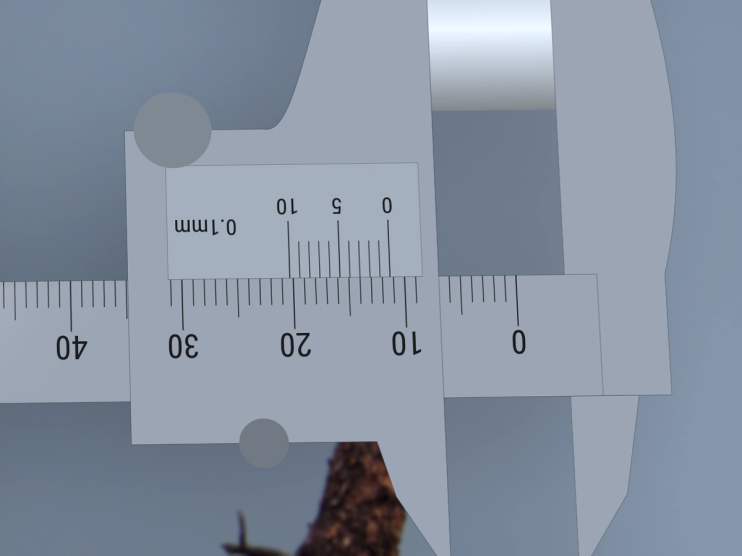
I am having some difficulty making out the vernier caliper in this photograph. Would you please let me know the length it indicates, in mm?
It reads 11.3 mm
